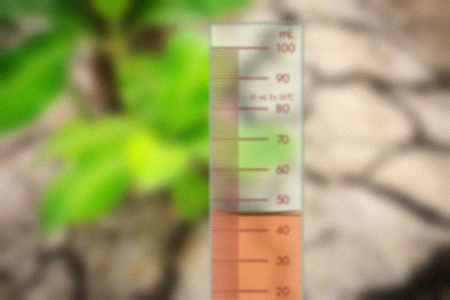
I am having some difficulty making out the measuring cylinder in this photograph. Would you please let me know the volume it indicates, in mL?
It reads 45 mL
